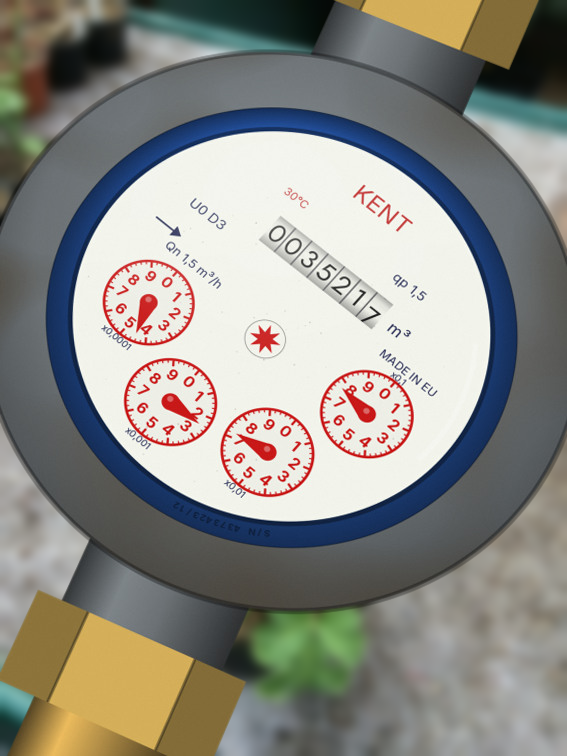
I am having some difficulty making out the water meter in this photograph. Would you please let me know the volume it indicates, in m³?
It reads 35216.7724 m³
